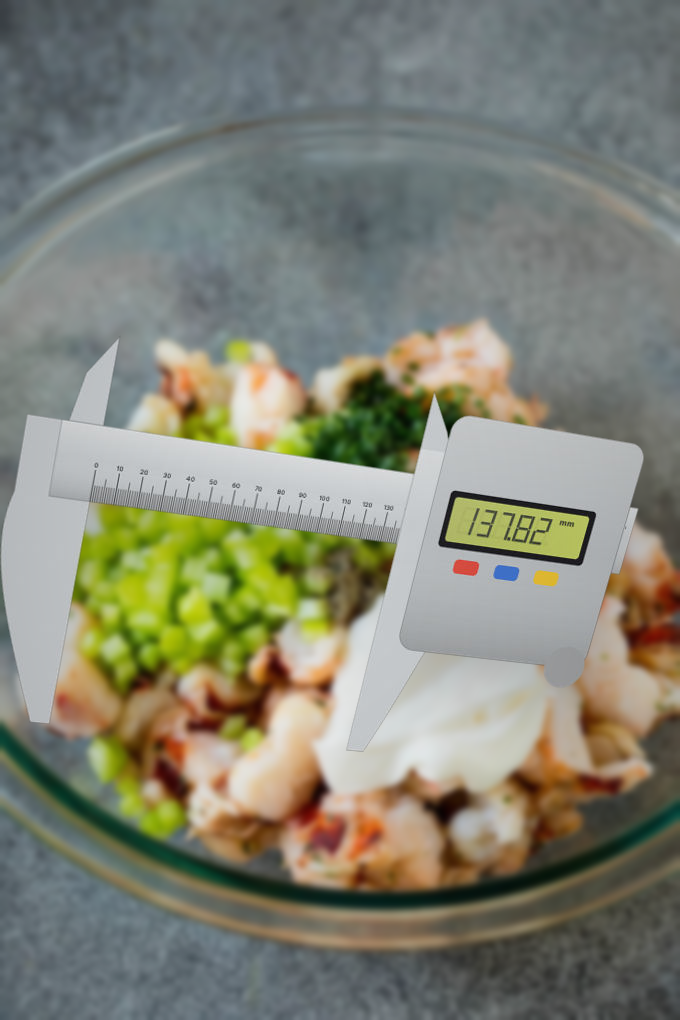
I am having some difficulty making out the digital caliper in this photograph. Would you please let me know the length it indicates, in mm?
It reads 137.82 mm
